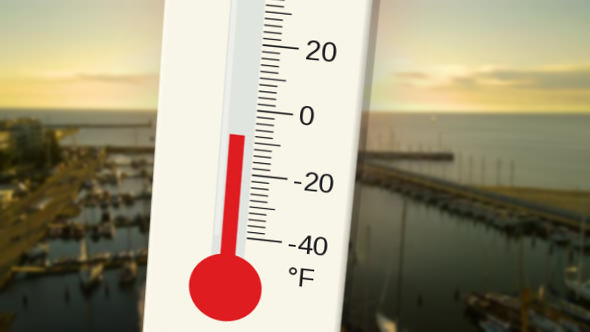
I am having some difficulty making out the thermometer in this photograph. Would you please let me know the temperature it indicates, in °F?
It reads -8 °F
